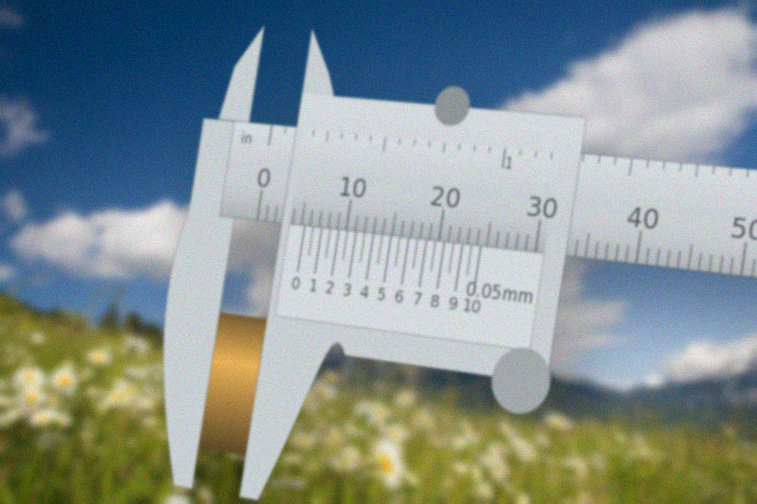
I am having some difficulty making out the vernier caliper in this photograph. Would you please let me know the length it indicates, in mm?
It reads 5.4 mm
